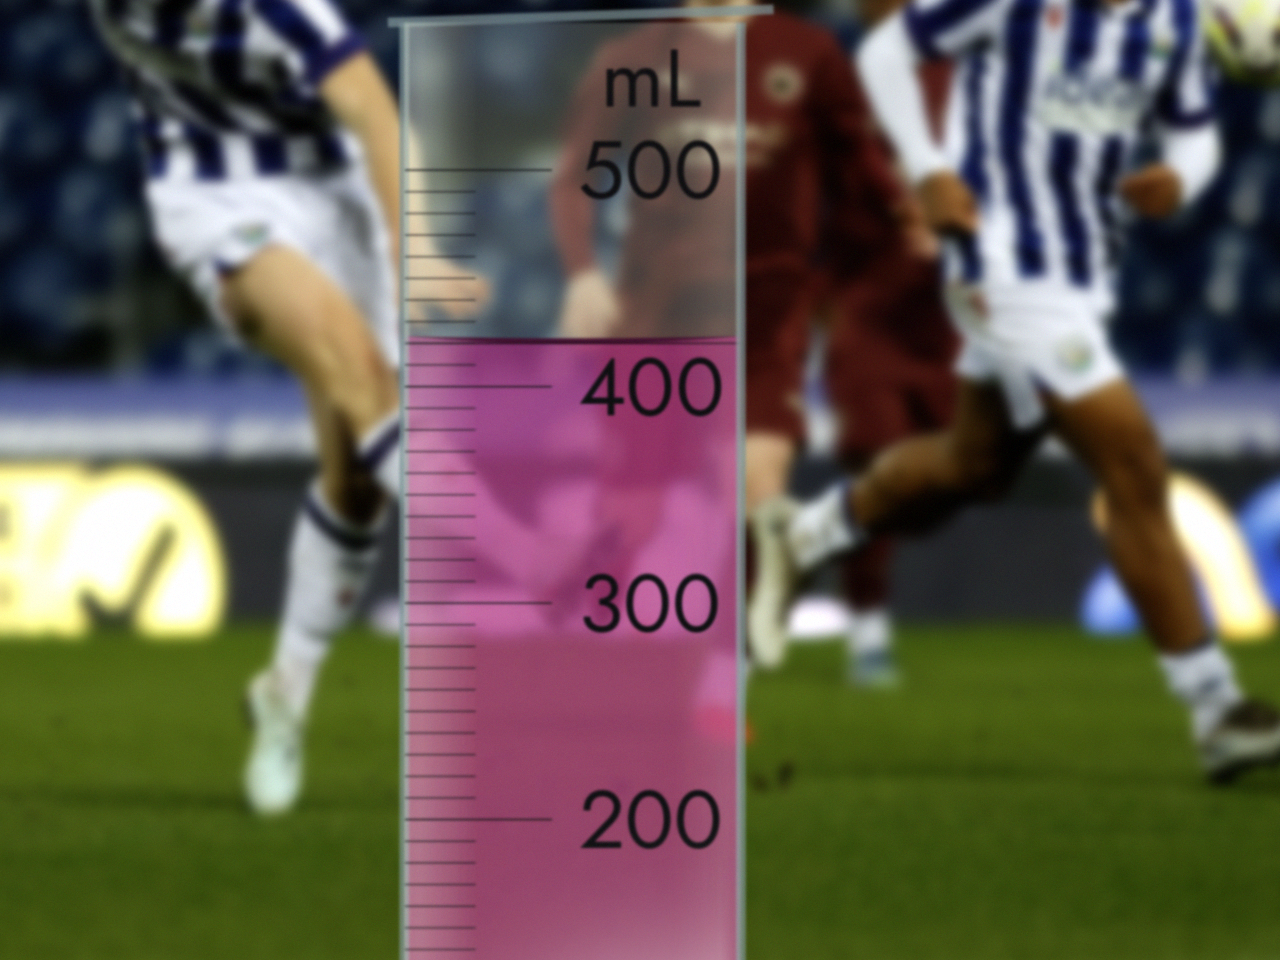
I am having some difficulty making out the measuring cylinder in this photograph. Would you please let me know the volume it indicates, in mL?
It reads 420 mL
